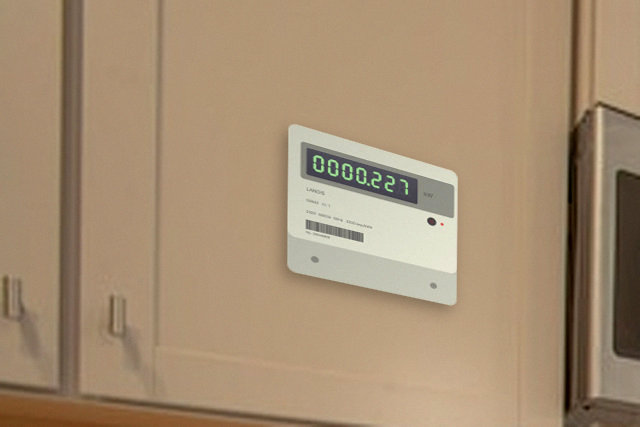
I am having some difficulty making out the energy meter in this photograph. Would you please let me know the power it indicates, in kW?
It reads 0.227 kW
